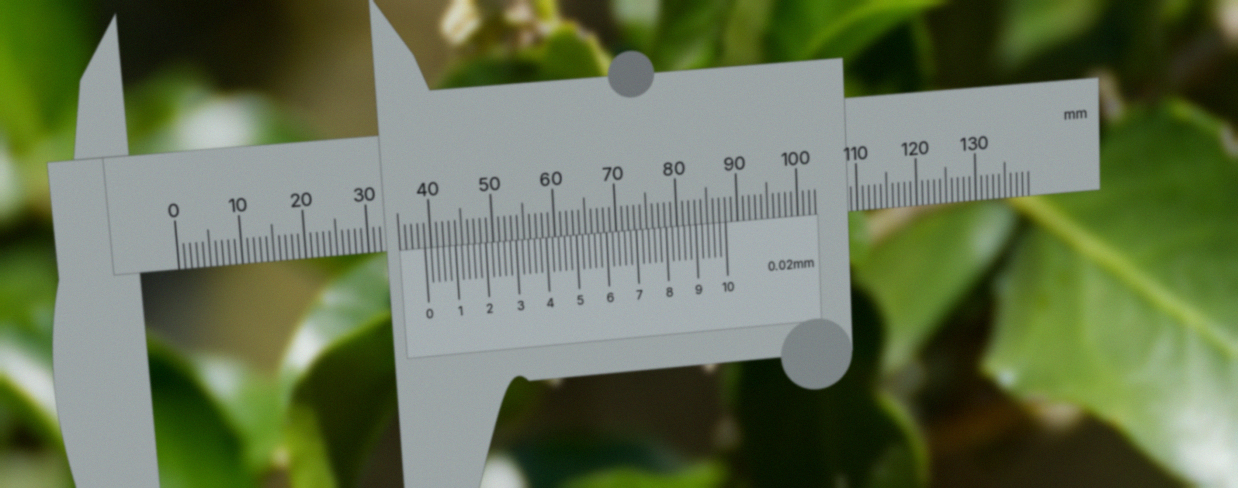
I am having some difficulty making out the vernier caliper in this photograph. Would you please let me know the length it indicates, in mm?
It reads 39.0 mm
